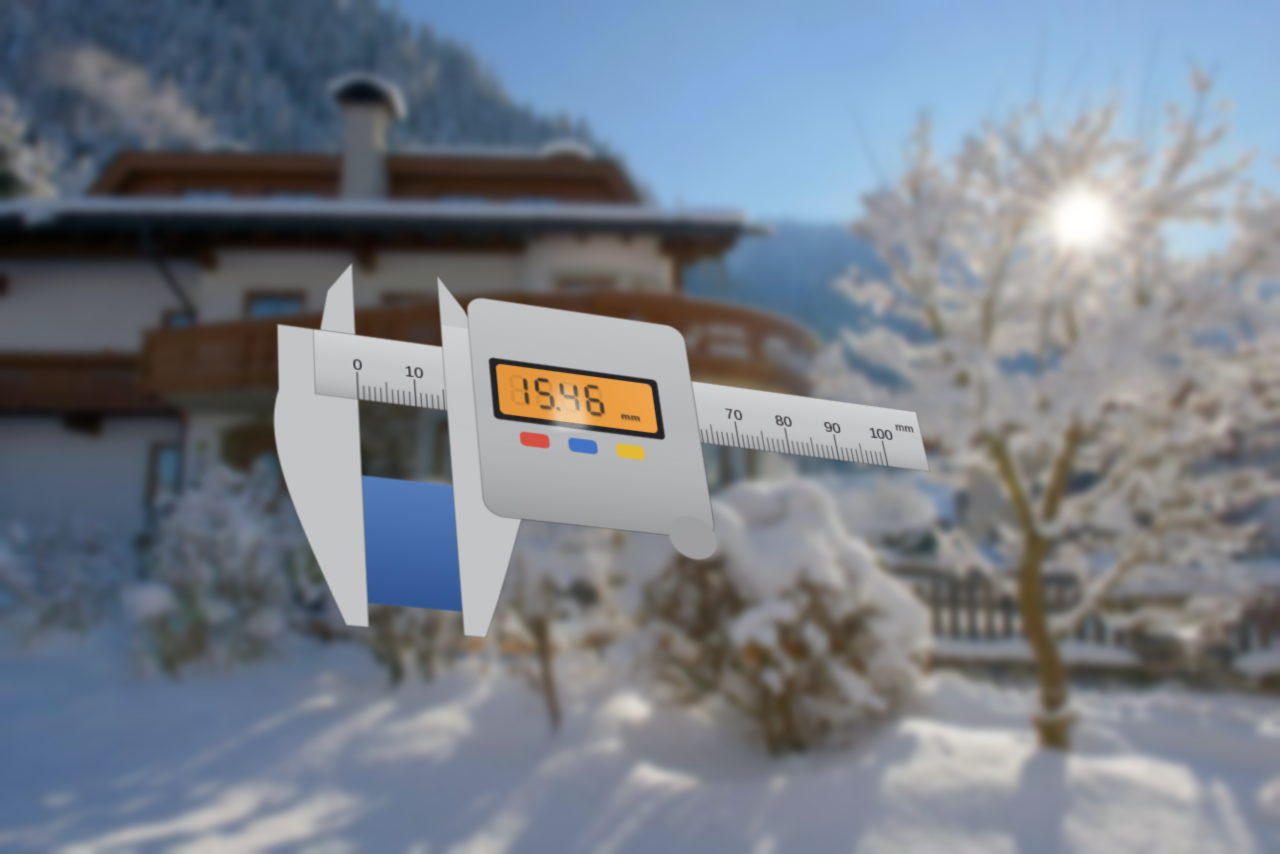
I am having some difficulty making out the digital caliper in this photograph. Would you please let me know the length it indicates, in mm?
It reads 15.46 mm
